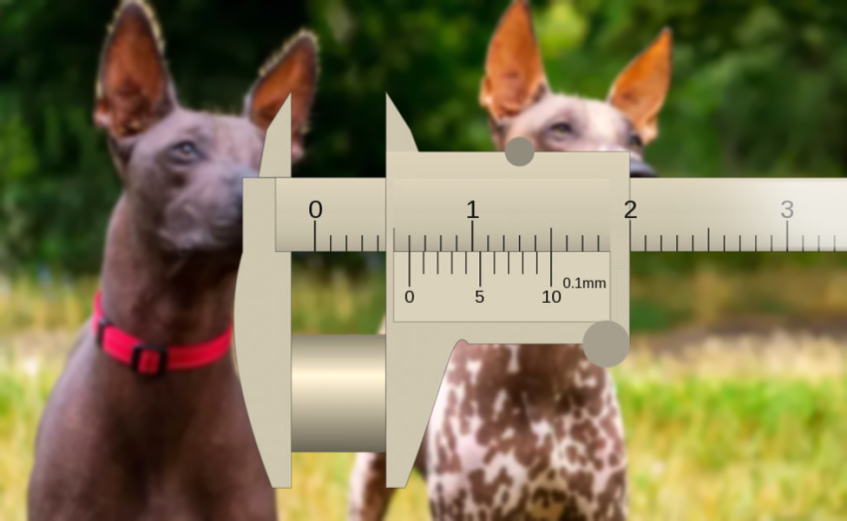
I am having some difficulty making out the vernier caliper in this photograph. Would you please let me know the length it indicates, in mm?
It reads 6.0 mm
